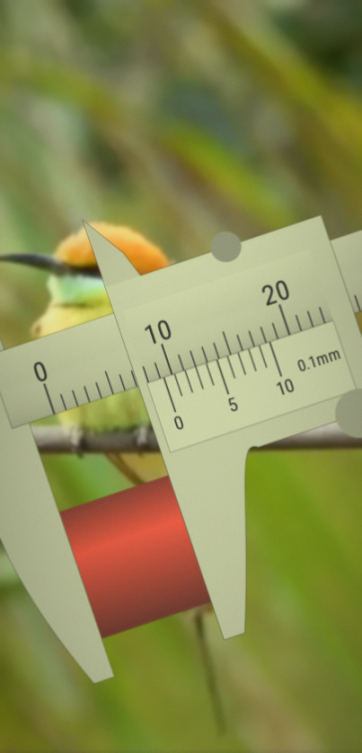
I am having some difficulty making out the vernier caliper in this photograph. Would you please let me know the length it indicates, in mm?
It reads 9.3 mm
